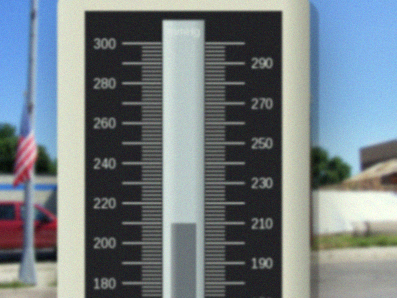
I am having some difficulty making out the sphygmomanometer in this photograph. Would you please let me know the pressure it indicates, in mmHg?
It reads 210 mmHg
